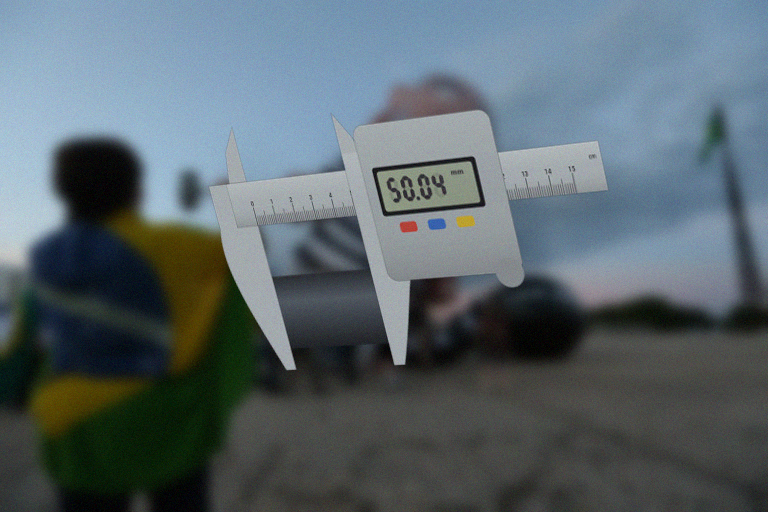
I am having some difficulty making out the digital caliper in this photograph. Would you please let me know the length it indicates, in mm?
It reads 50.04 mm
